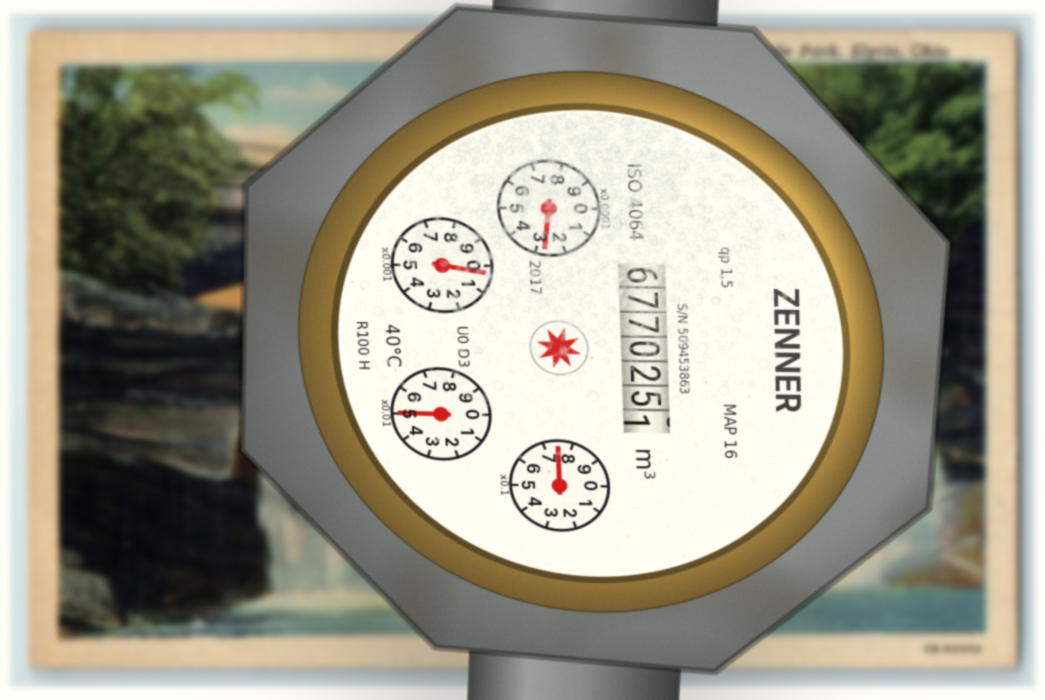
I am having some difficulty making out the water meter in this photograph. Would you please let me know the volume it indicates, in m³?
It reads 6770250.7502 m³
